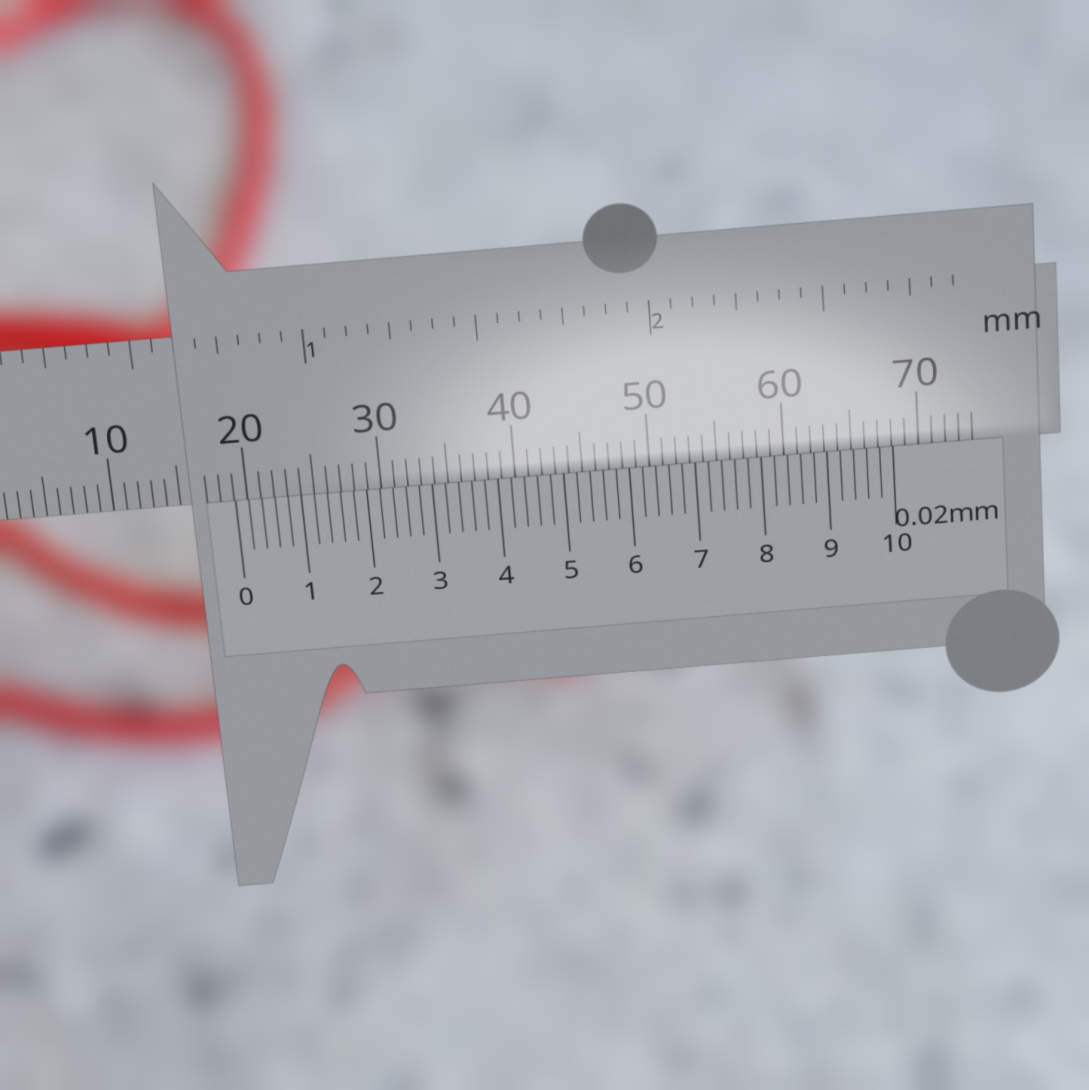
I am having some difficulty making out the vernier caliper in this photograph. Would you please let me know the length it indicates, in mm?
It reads 19.1 mm
